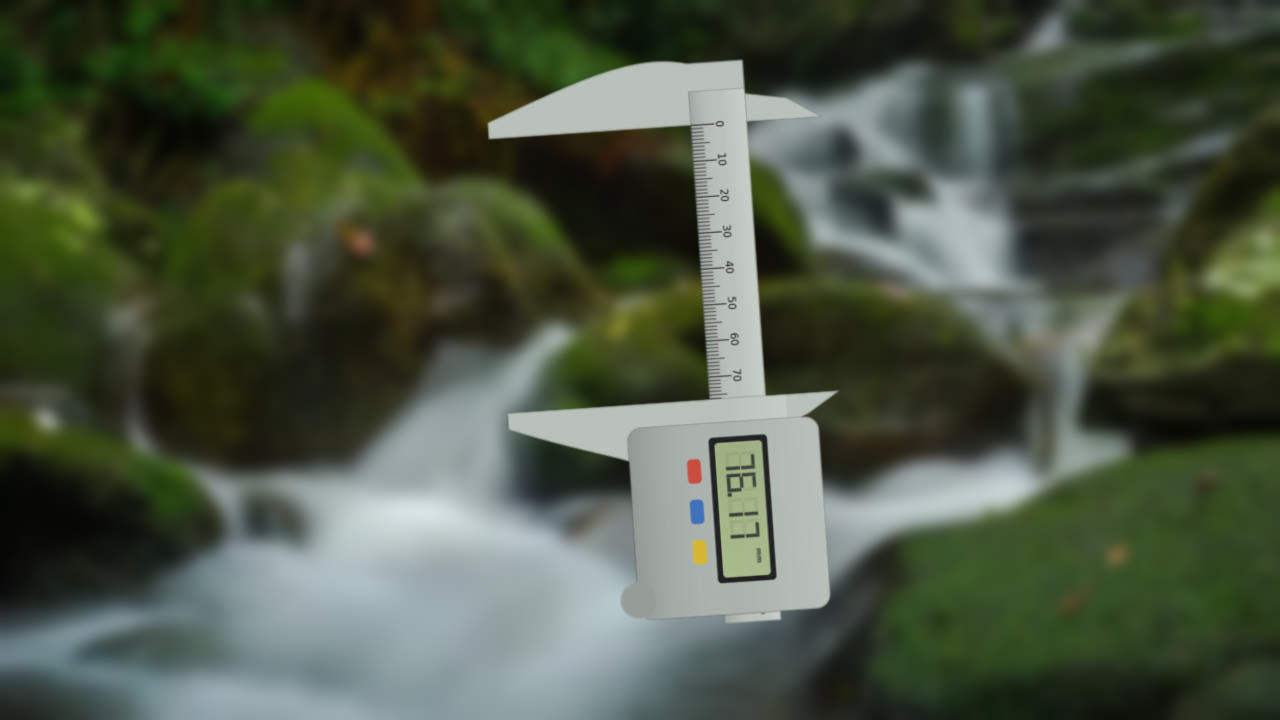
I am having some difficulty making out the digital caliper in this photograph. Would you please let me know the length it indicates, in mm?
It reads 76.17 mm
